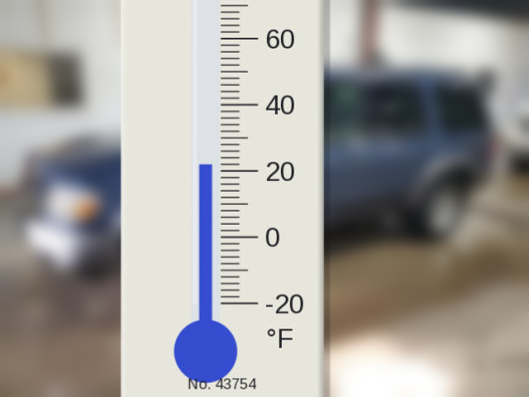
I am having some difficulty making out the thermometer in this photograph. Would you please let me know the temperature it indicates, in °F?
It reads 22 °F
